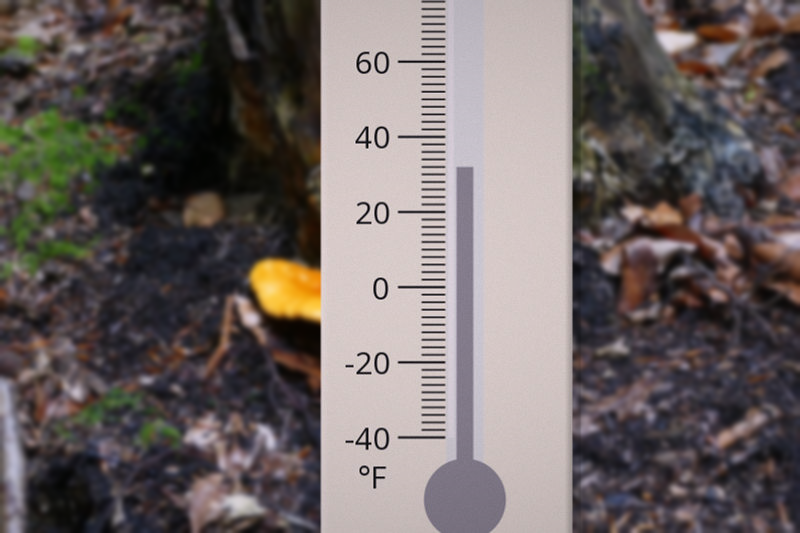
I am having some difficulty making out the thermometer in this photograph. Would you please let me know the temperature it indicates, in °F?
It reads 32 °F
